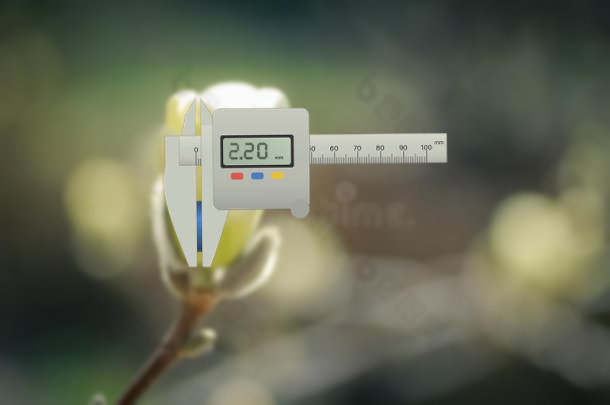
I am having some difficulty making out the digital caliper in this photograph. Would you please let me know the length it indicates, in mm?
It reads 2.20 mm
